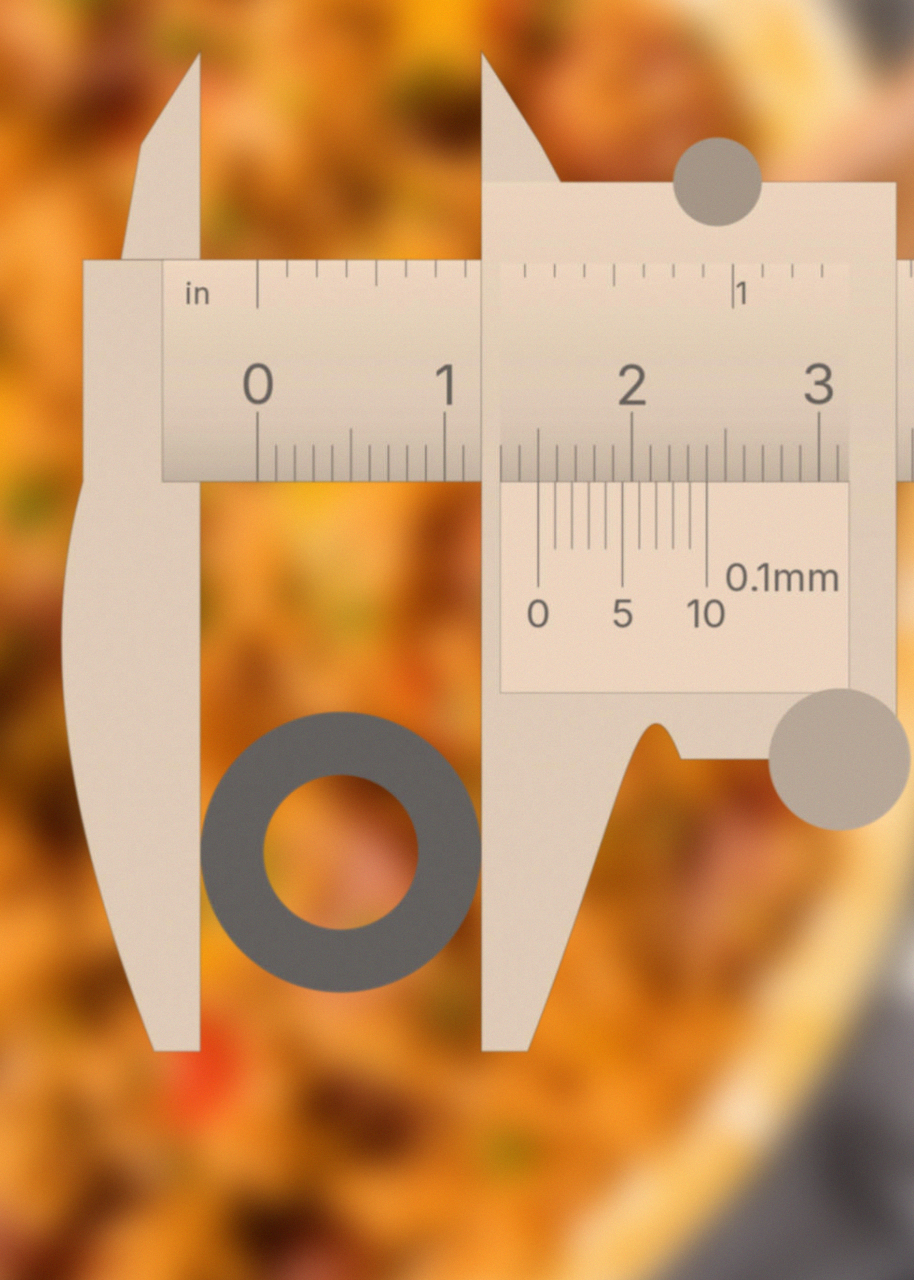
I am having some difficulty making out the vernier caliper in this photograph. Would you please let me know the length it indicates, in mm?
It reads 15.0 mm
